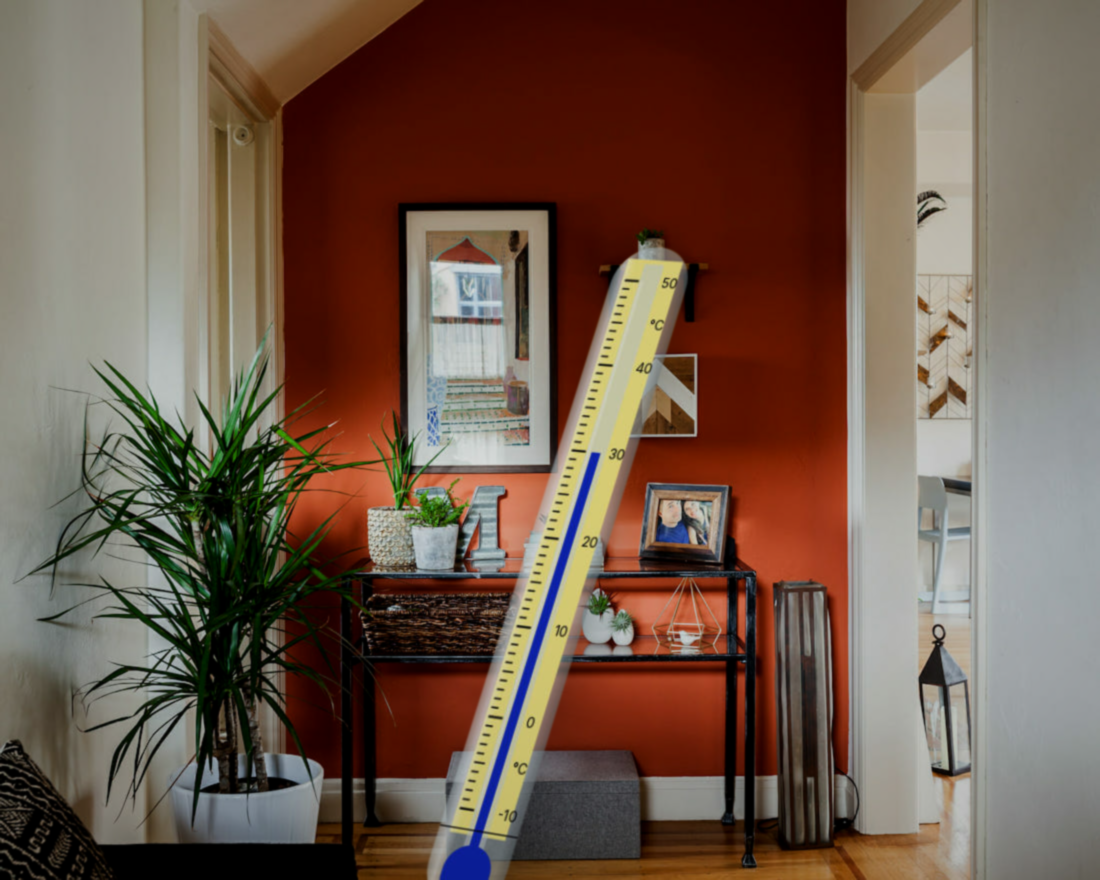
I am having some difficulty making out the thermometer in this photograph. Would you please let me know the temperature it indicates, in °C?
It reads 30 °C
